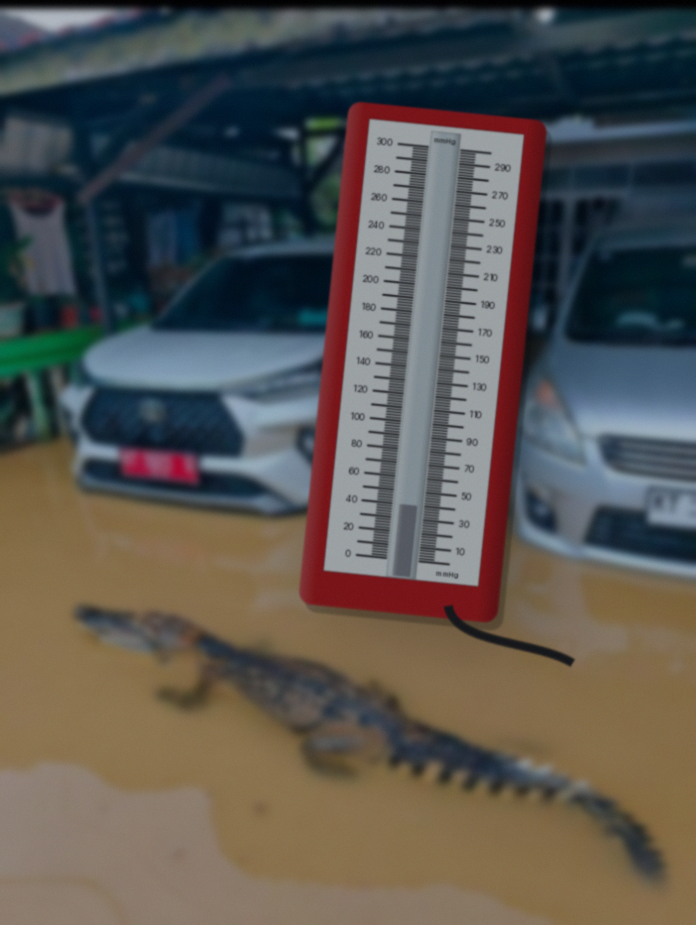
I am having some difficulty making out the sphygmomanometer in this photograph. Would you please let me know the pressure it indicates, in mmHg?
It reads 40 mmHg
